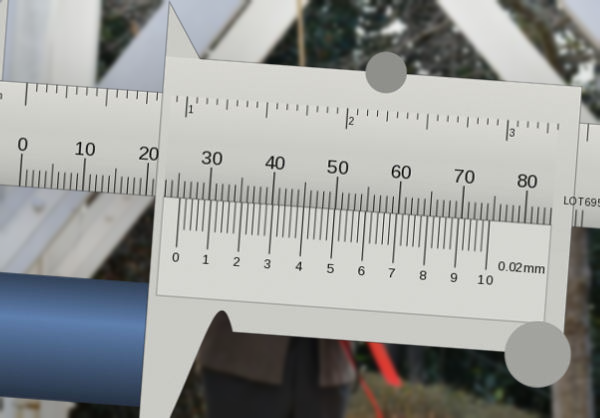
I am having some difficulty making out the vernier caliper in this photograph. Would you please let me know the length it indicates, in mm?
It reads 25.4 mm
